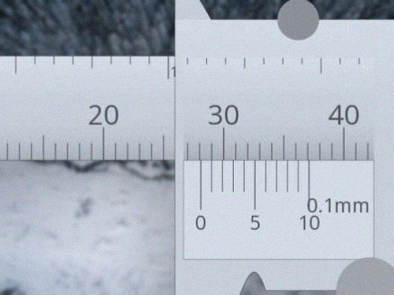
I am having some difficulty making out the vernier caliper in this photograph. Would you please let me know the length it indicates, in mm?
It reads 28.1 mm
